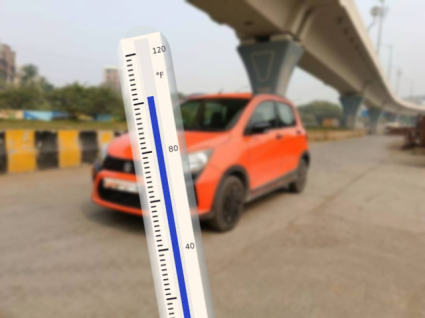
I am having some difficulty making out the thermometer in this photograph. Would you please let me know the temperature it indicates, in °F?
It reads 102 °F
